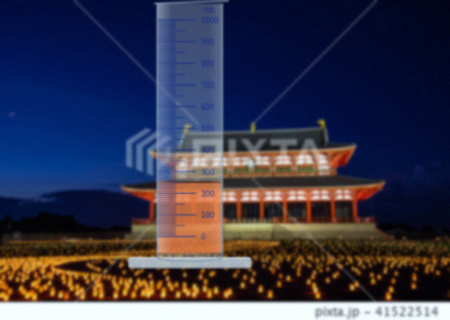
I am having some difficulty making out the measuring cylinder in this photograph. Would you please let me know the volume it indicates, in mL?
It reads 250 mL
